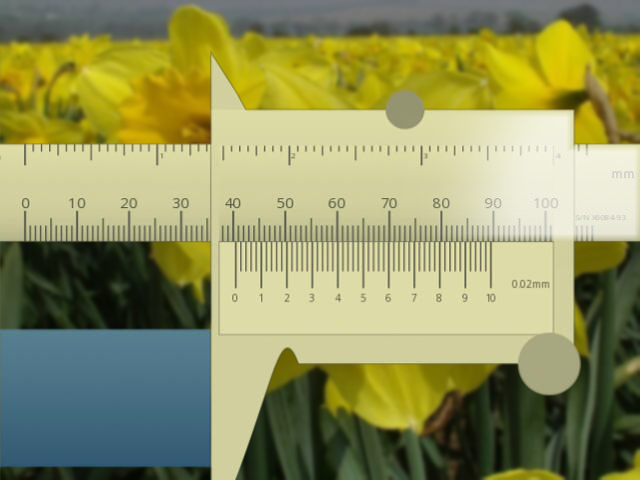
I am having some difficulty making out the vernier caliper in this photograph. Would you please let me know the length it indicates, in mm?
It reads 40.5 mm
